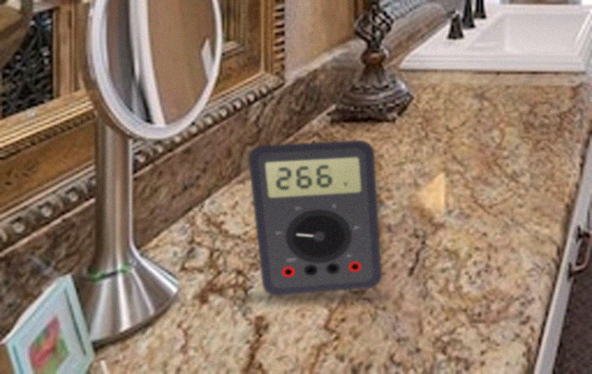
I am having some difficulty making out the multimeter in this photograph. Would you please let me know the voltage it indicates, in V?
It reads 266 V
